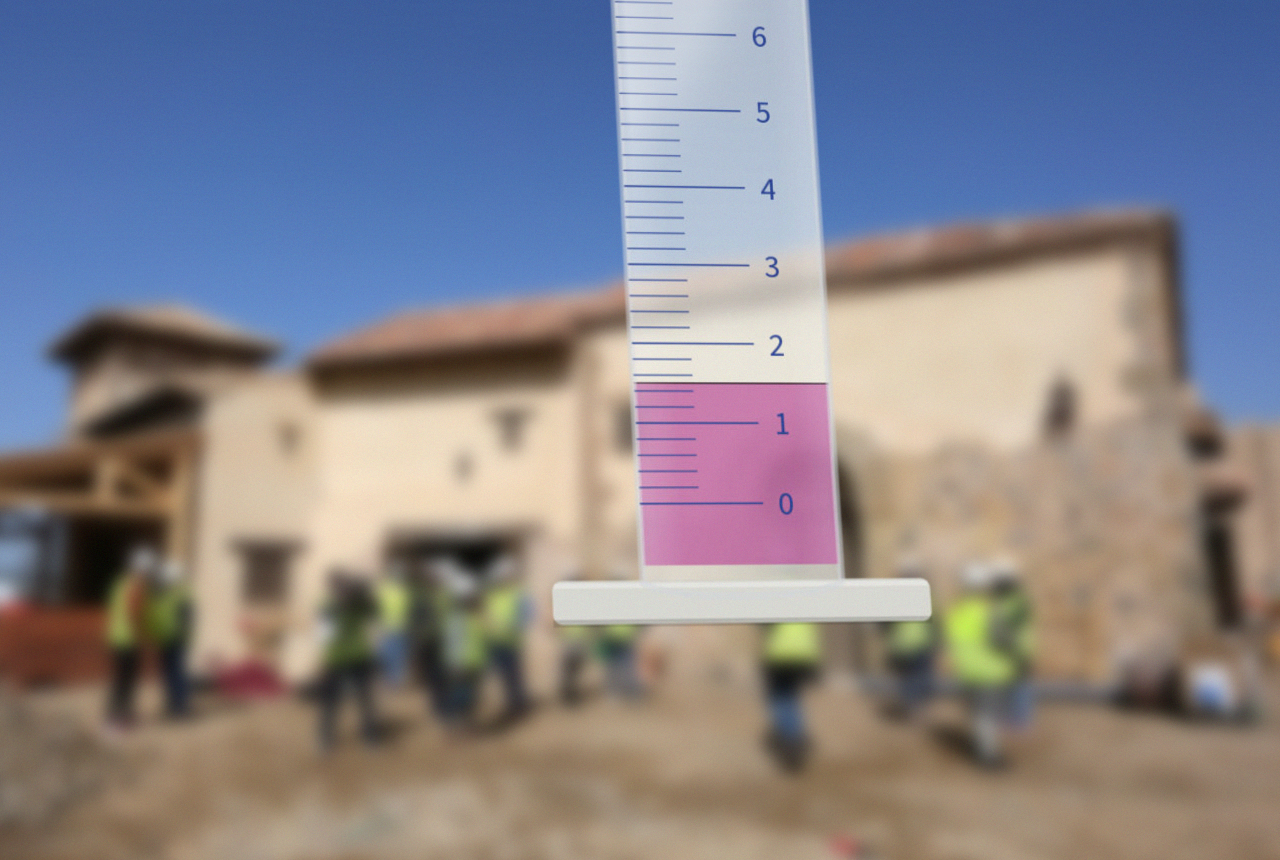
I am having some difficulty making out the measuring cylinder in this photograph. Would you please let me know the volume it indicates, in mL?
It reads 1.5 mL
